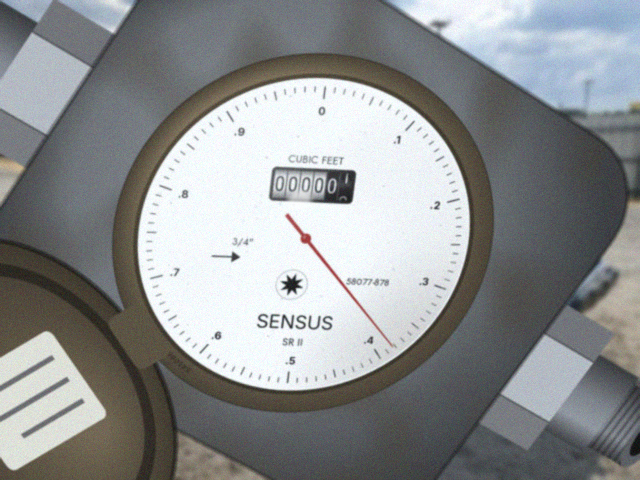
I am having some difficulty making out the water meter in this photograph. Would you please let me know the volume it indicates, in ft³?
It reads 1.38 ft³
